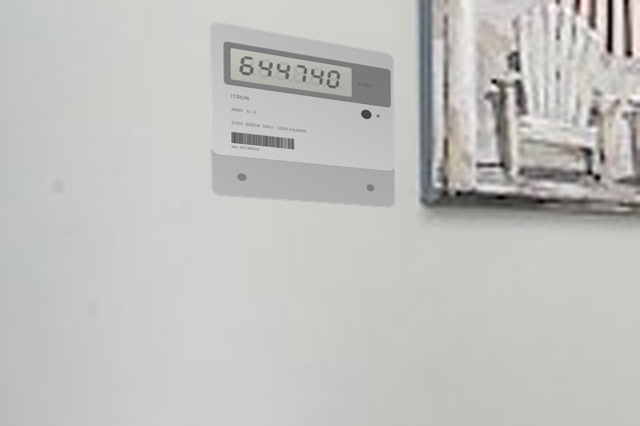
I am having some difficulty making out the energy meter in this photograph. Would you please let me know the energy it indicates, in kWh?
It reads 644740 kWh
